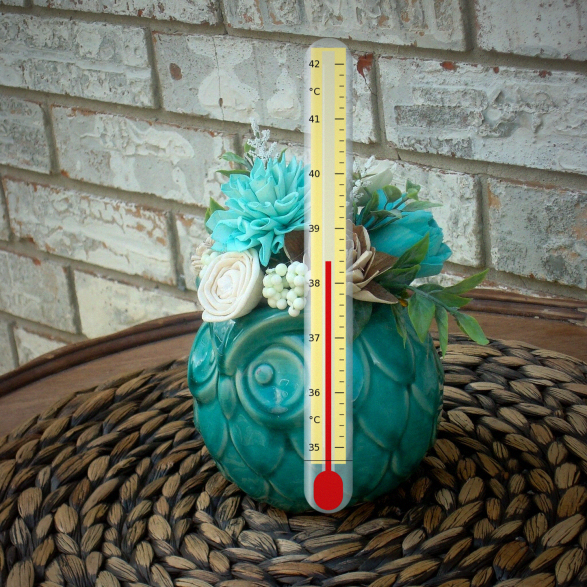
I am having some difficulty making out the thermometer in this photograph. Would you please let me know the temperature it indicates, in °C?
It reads 38.4 °C
